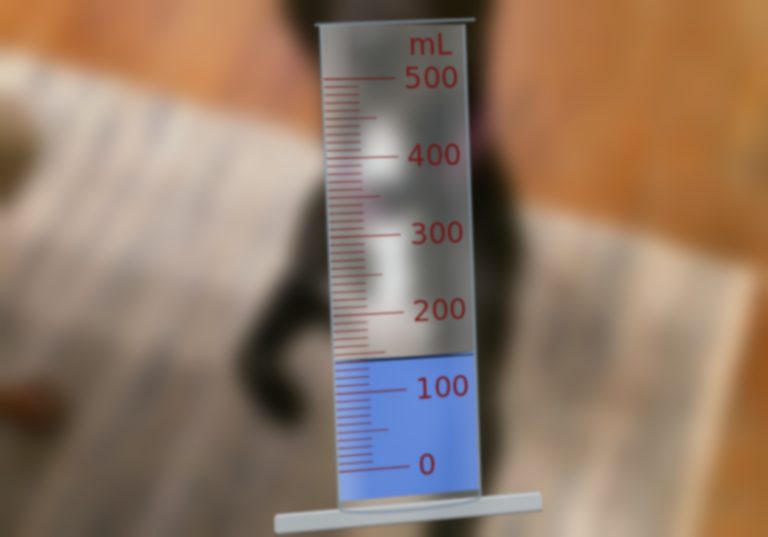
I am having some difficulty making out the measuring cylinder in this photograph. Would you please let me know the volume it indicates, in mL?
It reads 140 mL
